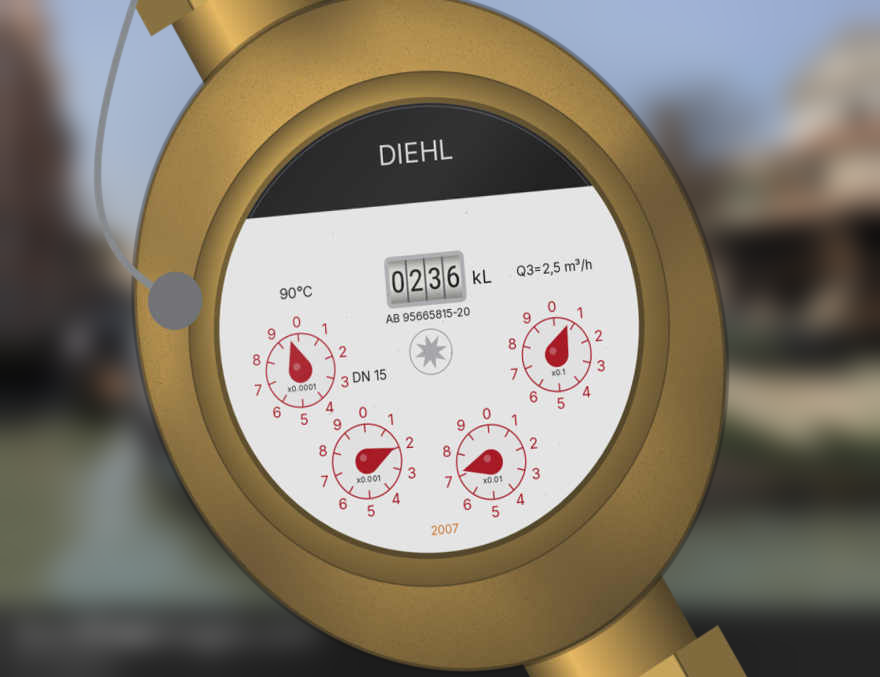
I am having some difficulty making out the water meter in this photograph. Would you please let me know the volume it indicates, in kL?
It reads 236.0719 kL
